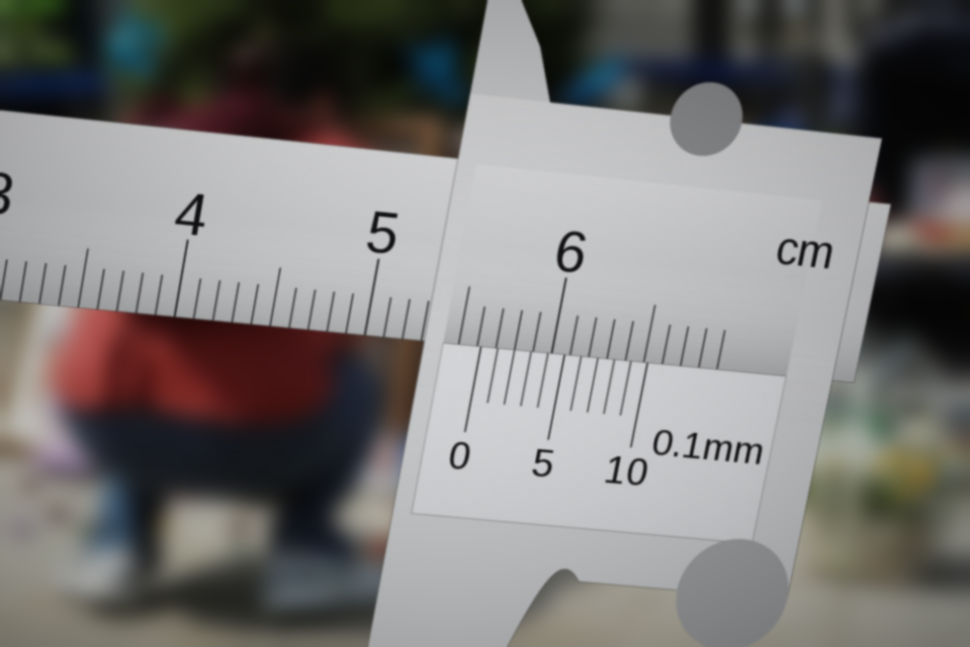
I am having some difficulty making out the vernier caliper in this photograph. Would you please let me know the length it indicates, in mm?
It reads 56.2 mm
